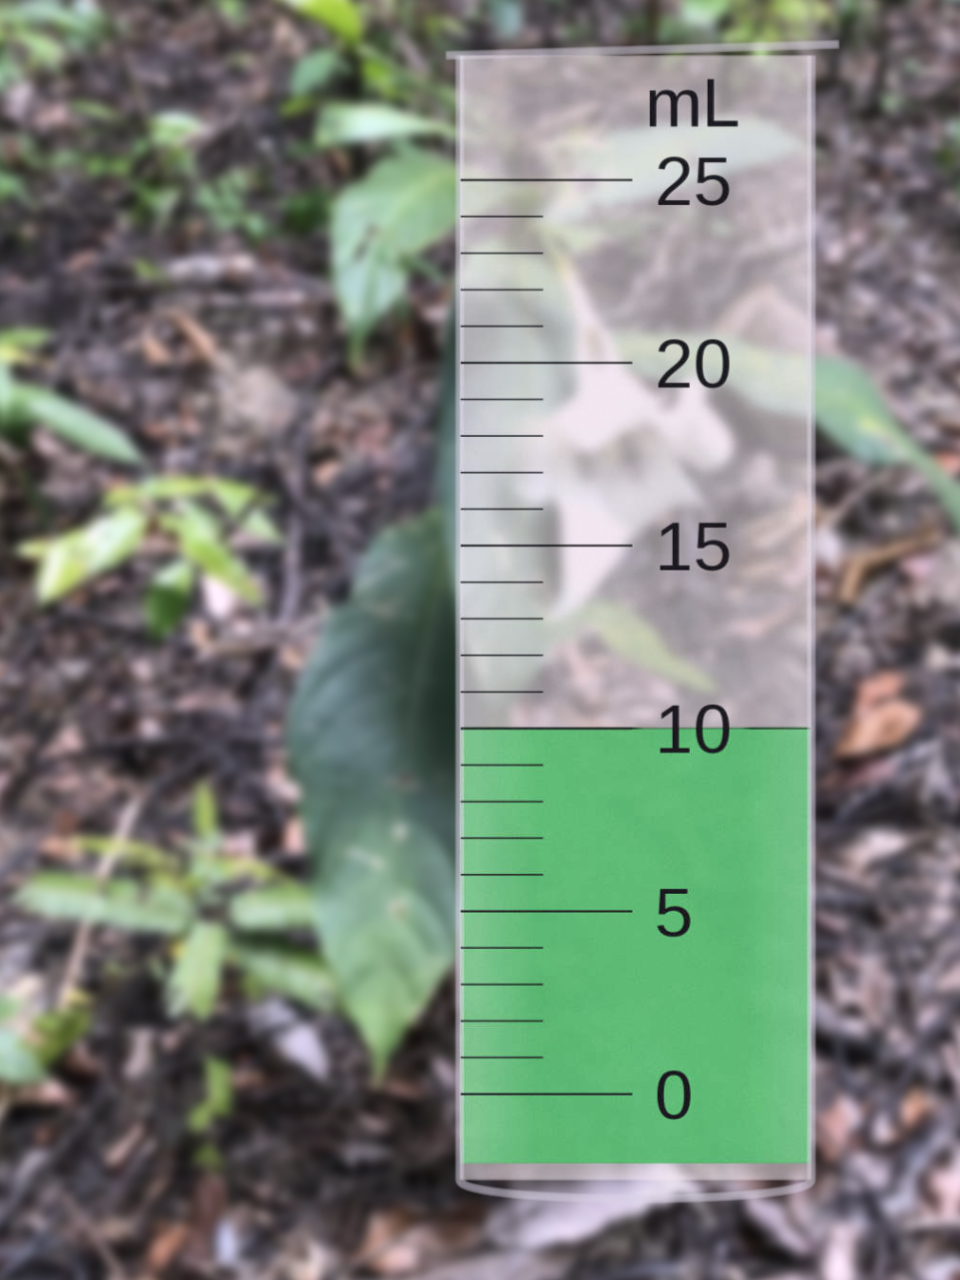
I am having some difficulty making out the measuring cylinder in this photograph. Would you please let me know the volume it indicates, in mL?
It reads 10 mL
